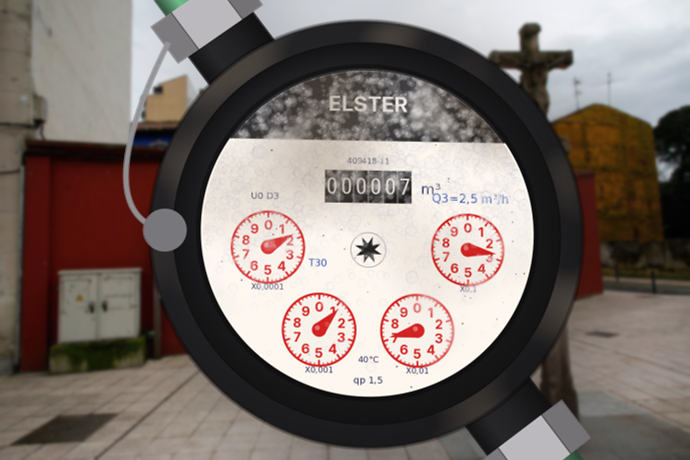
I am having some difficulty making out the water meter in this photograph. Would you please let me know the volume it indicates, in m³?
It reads 7.2711 m³
